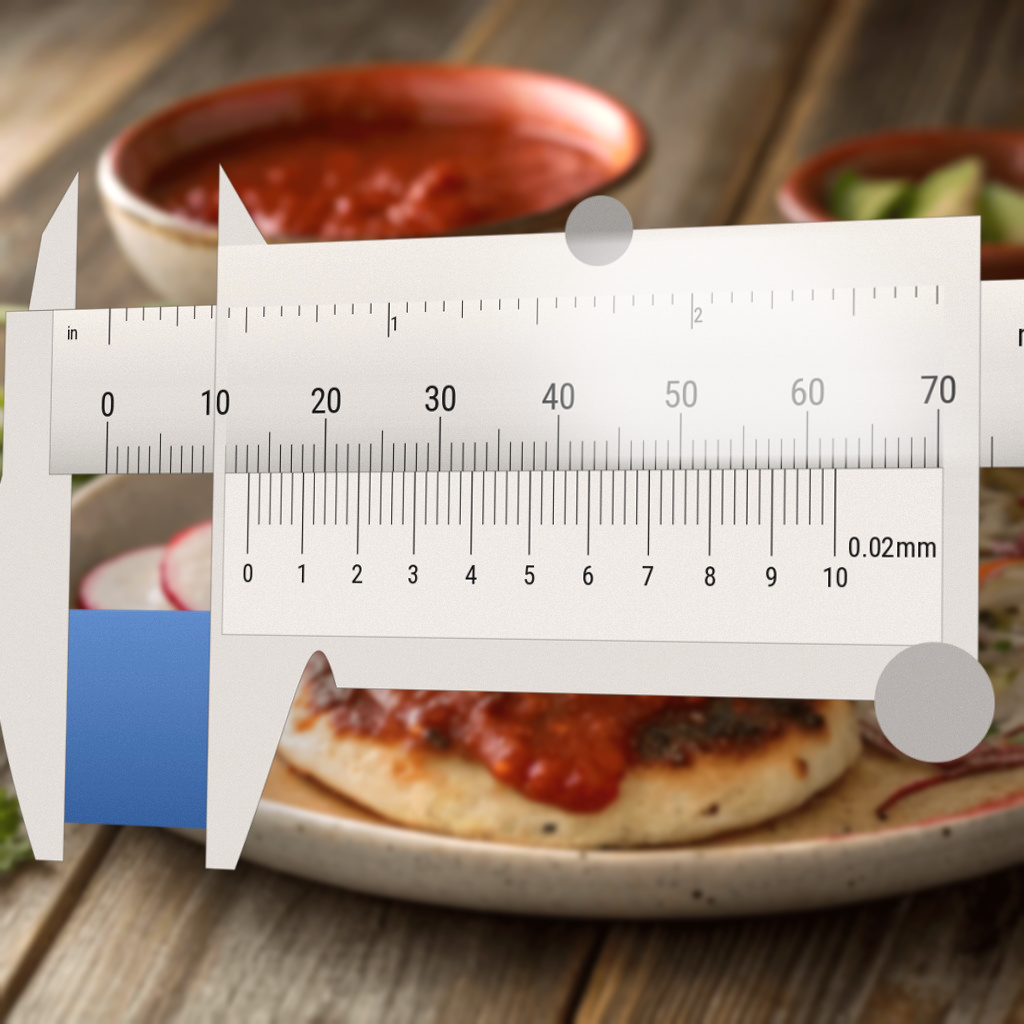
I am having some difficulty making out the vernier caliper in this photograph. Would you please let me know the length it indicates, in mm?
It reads 13.2 mm
